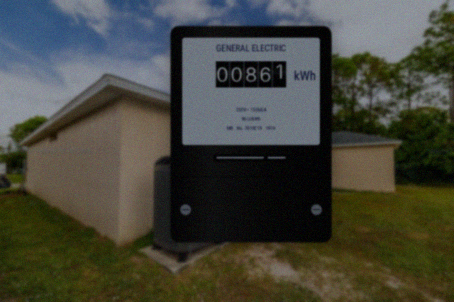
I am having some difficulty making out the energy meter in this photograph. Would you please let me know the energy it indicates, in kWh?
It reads 861 kWh
